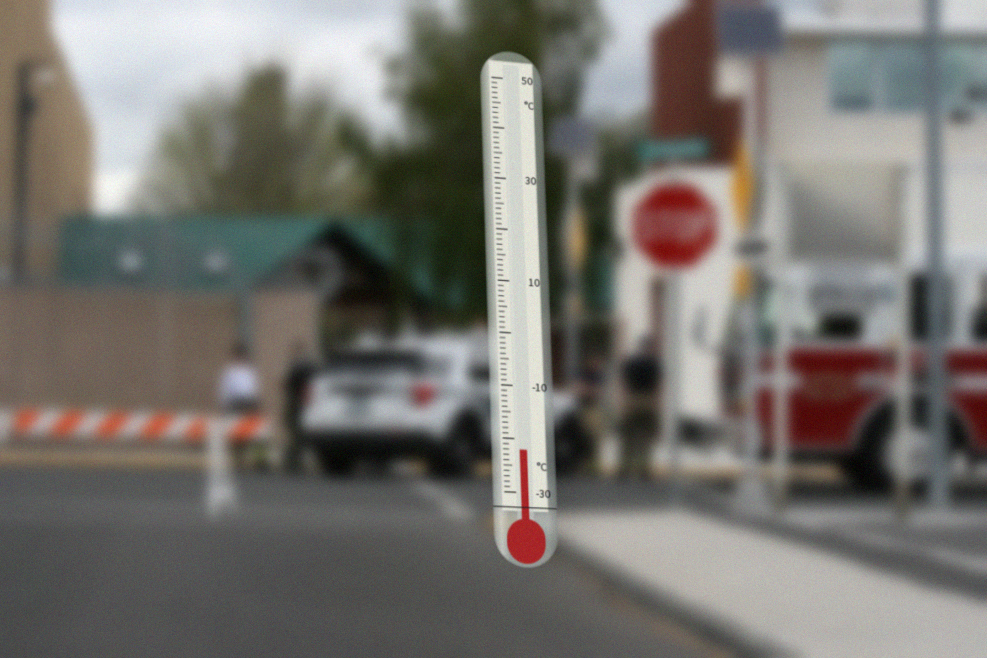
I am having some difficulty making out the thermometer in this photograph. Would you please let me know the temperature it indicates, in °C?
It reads -22 °C
